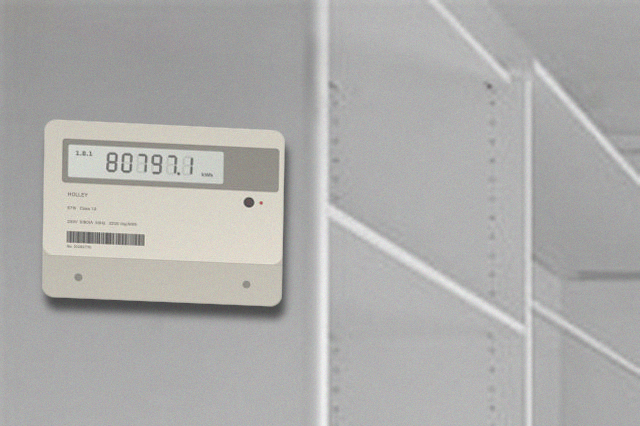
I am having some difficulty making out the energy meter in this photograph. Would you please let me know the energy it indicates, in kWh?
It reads 80797.1 kWh
